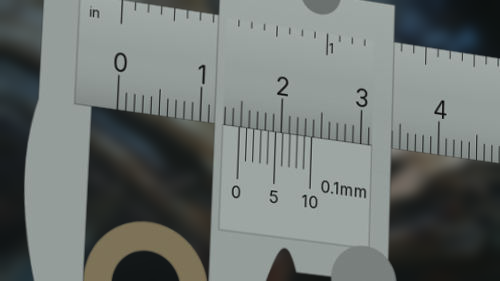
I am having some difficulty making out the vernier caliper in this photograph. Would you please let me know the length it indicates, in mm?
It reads 14.8 mm
